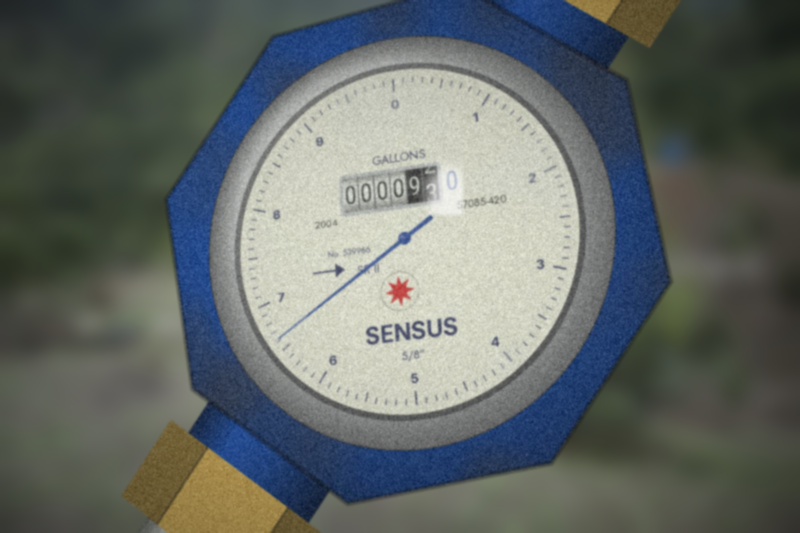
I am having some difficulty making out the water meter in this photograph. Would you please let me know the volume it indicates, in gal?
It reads 926.6 gal
